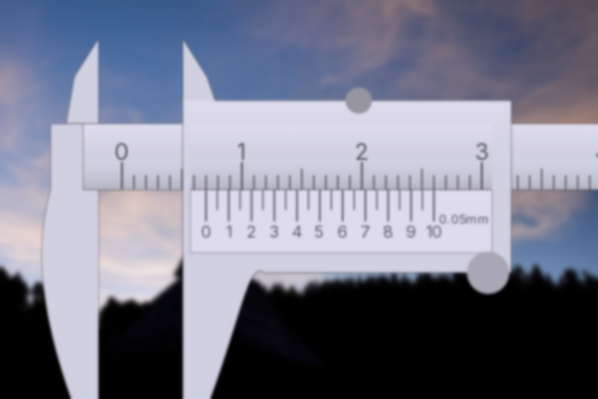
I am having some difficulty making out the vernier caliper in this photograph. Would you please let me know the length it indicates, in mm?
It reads 7.0 mm
